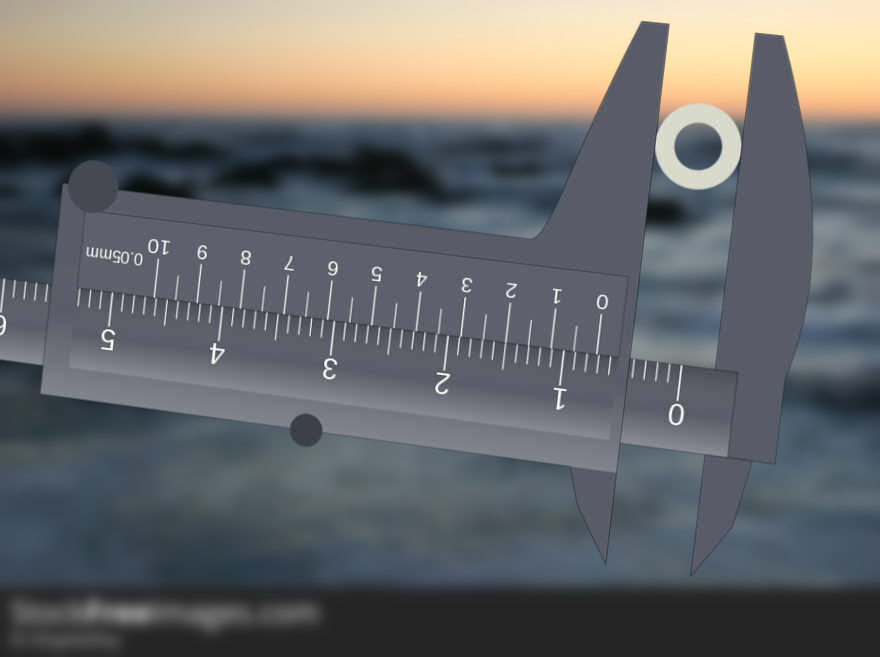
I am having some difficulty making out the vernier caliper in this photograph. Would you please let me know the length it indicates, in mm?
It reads 7.2 mm
